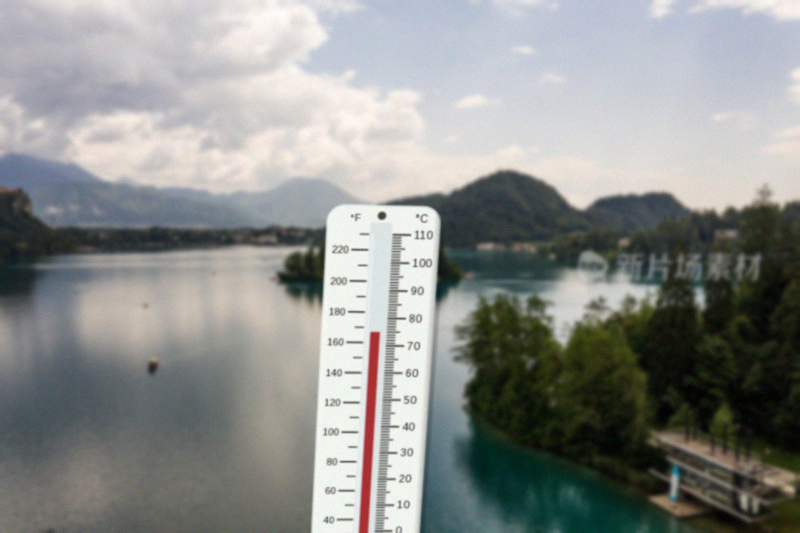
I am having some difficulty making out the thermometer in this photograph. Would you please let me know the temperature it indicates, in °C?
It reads 75 °C
